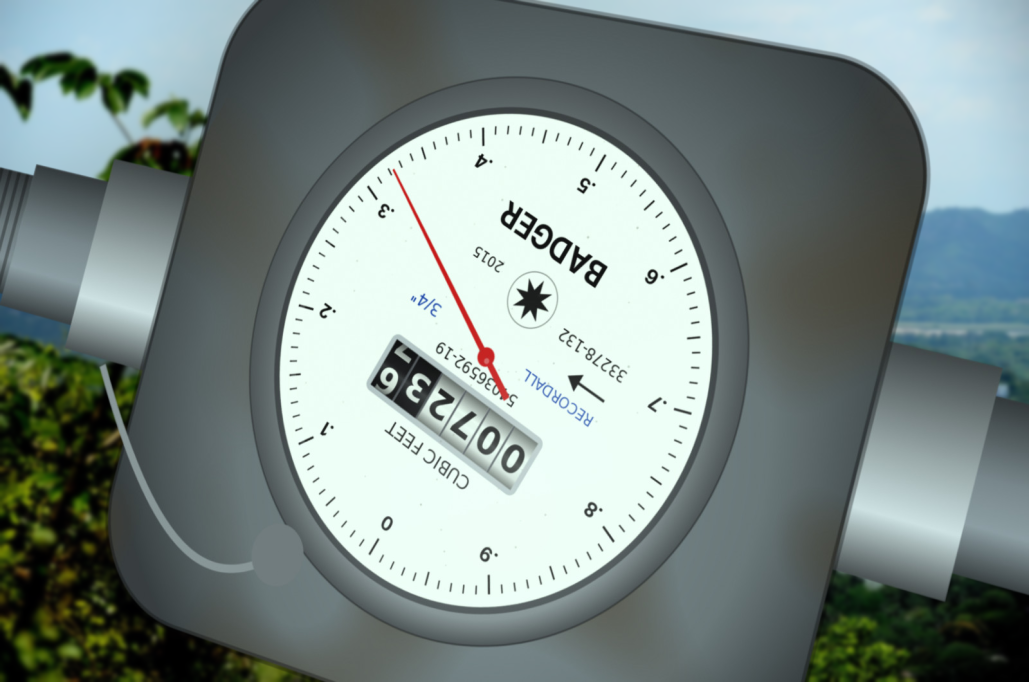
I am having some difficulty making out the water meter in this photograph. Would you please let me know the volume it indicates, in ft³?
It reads 7236.32 ft³
